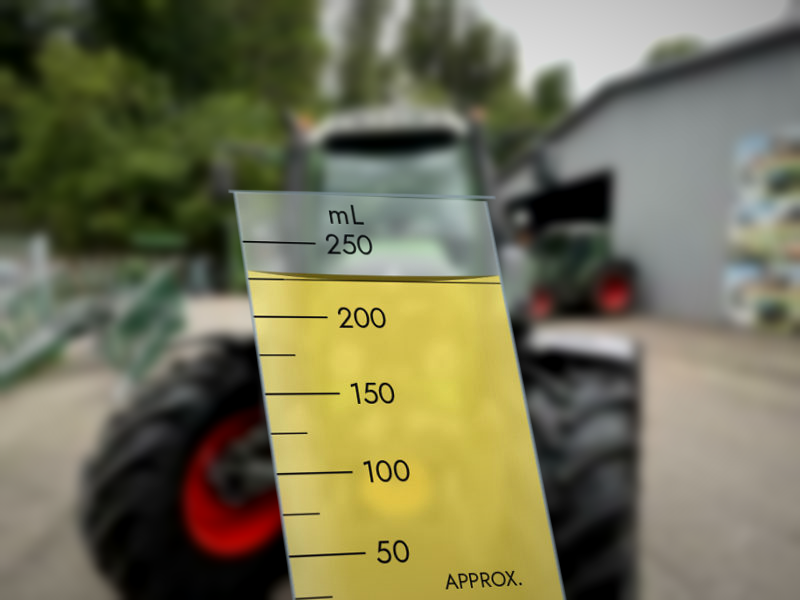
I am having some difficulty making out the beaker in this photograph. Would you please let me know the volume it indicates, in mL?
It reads 225 mL
